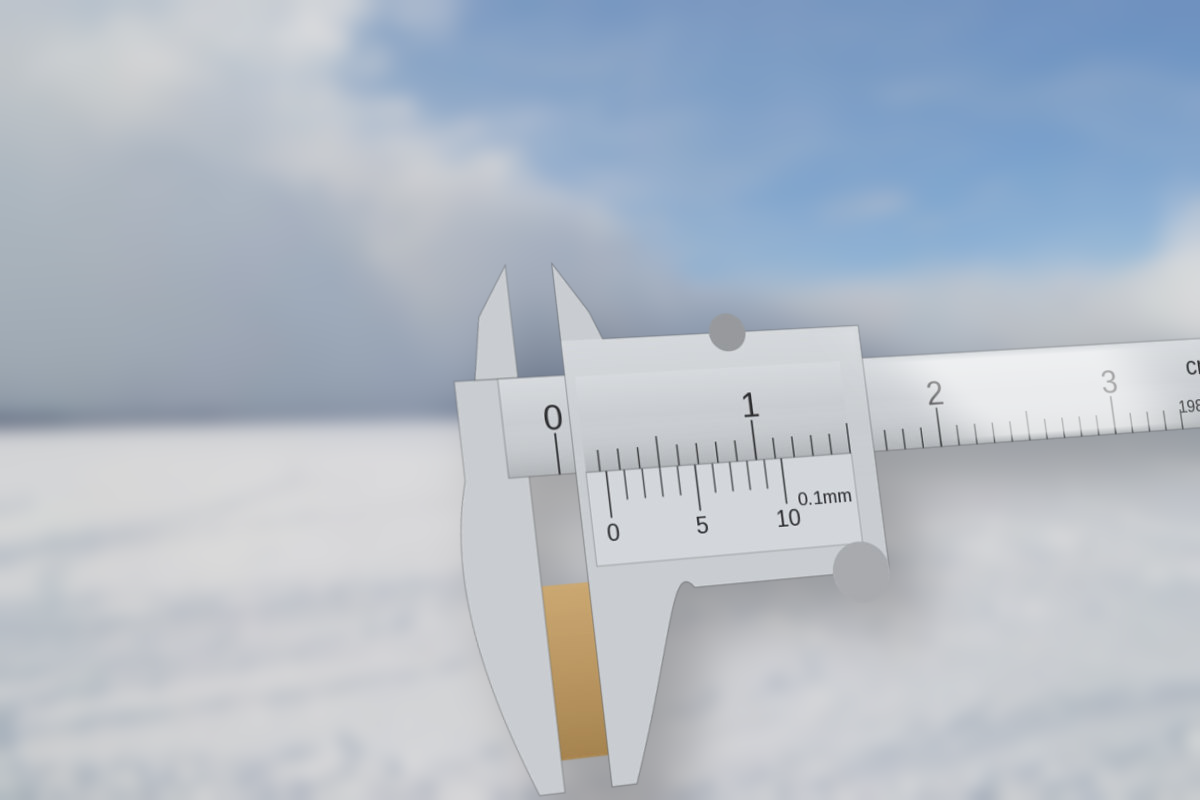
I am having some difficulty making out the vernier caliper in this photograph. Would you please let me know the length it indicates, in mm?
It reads 2.3 mm
